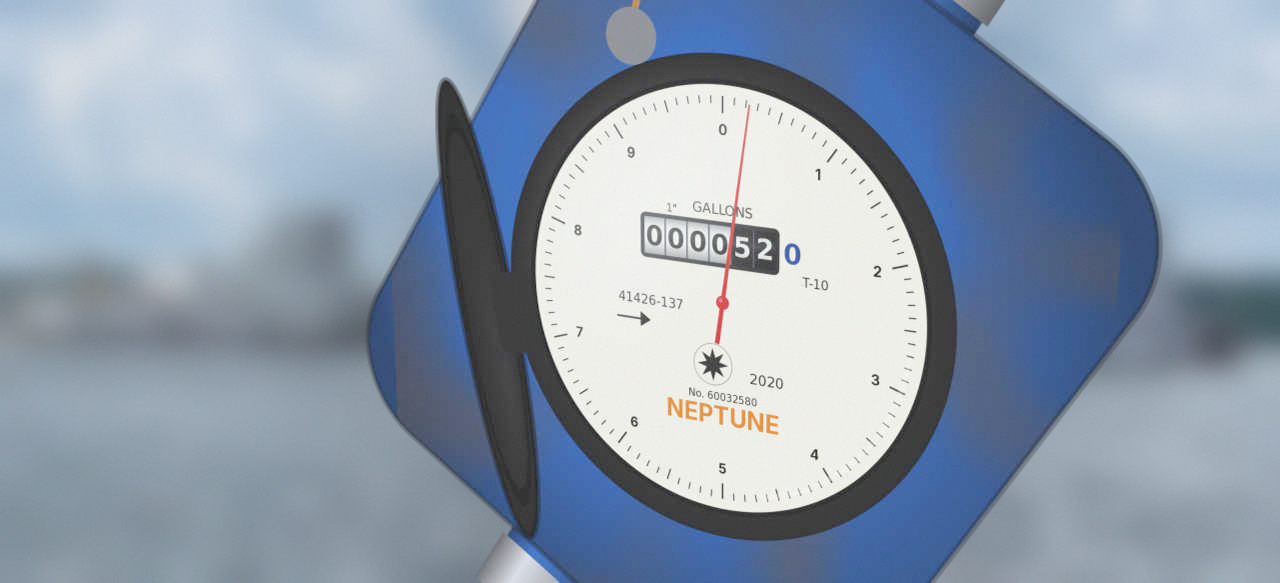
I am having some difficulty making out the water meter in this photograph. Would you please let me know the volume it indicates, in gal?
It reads 520.2 gal
